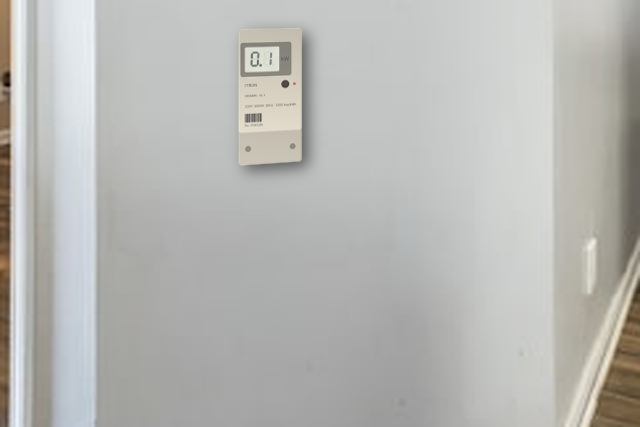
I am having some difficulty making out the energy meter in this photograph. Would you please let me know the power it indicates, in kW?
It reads 0.1 kW
